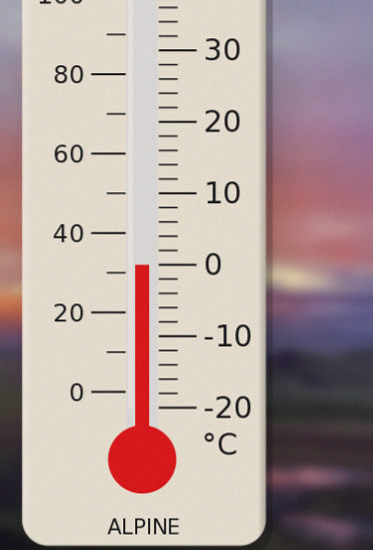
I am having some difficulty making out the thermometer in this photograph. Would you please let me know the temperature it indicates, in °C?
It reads 0 °C
